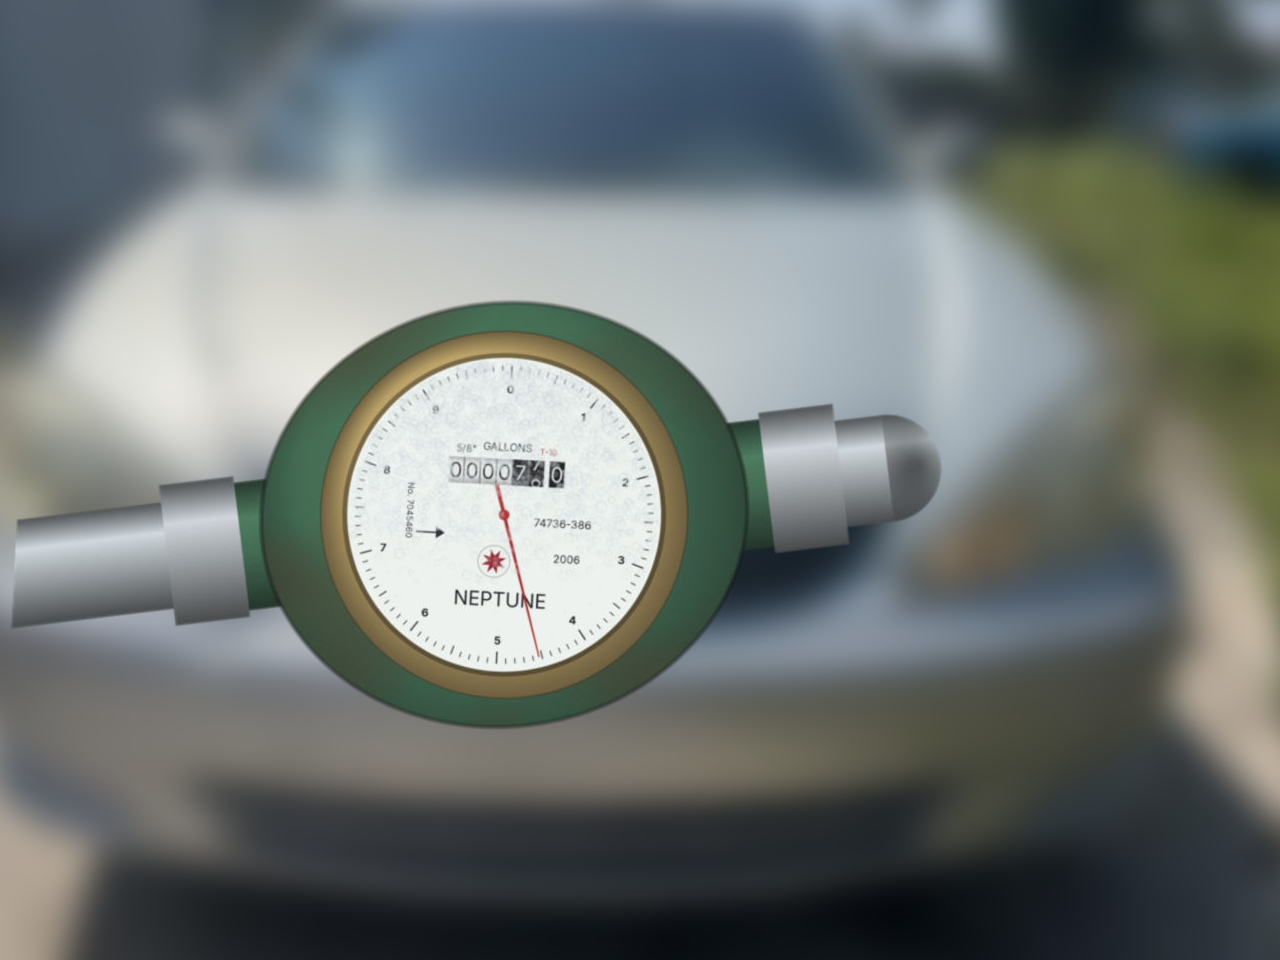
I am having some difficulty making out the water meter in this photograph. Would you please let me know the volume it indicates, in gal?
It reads 774.5 gal
